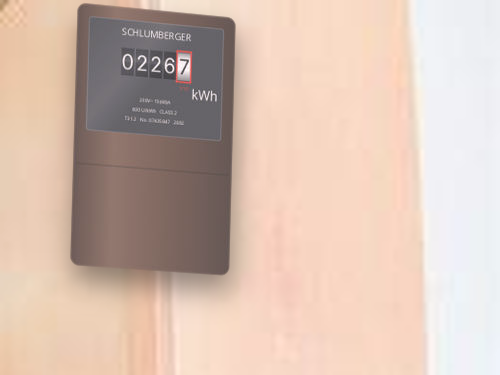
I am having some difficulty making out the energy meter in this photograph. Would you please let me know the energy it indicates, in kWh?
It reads 226.7 kWh
